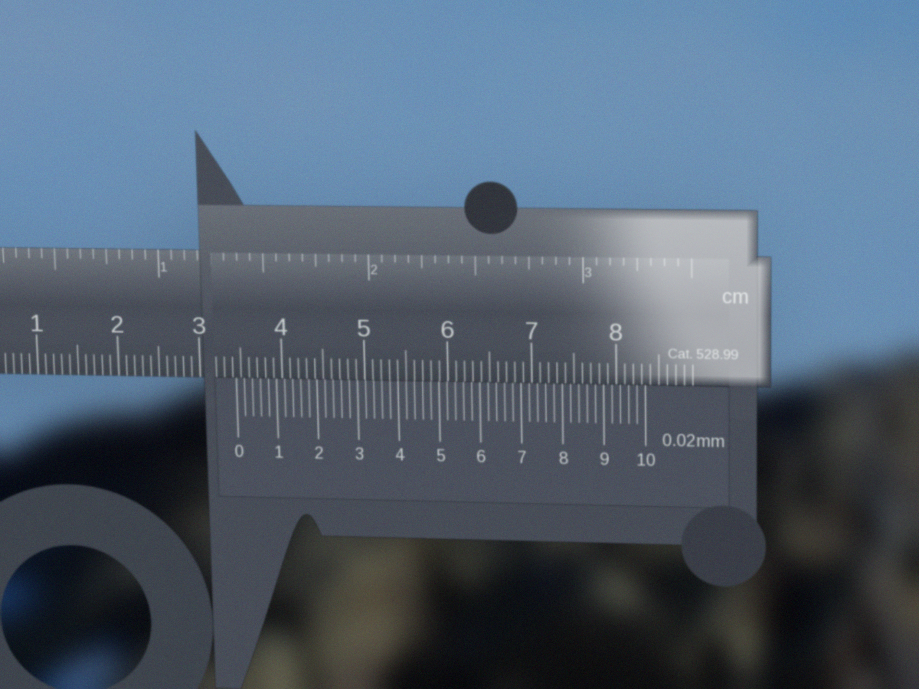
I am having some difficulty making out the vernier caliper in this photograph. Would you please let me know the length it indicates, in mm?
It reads 34.4 mm
